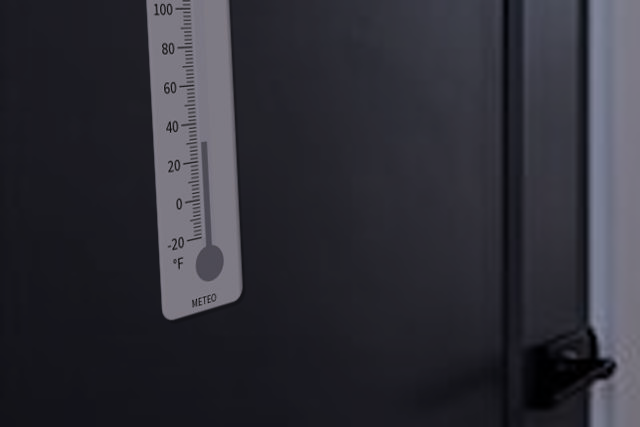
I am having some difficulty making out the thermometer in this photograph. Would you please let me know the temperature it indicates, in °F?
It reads 30 °F
